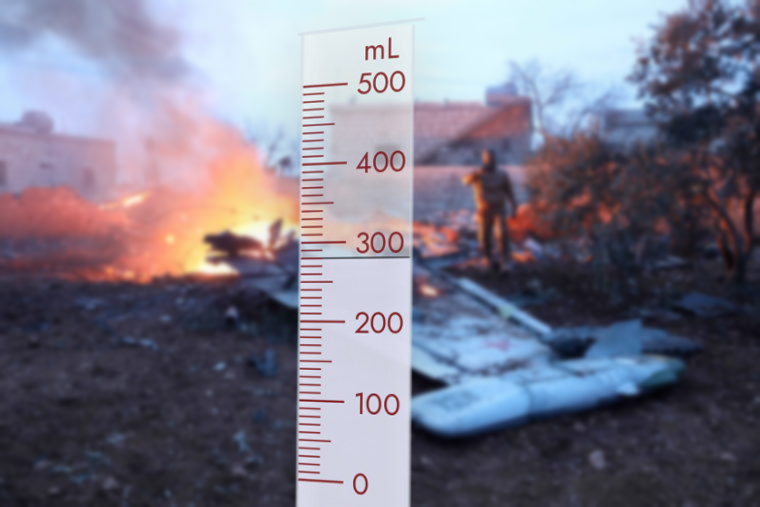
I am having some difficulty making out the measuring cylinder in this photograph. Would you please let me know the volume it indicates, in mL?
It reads 280 mL
